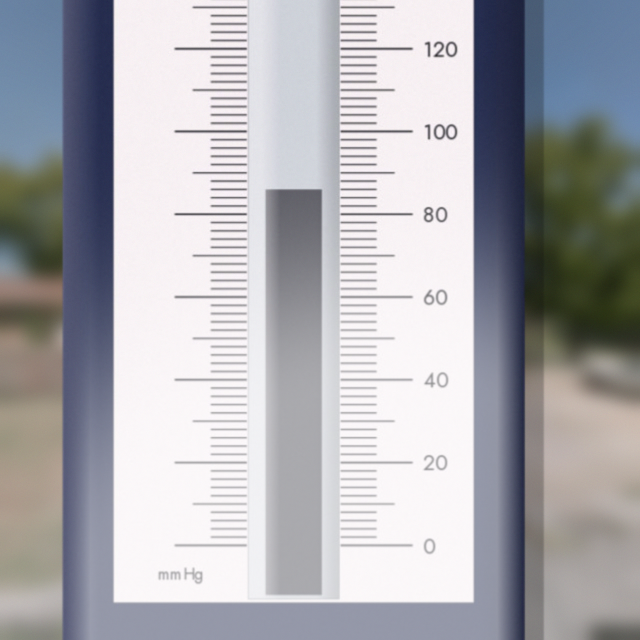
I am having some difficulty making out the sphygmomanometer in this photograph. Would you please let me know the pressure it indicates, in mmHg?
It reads 86 mmHg
